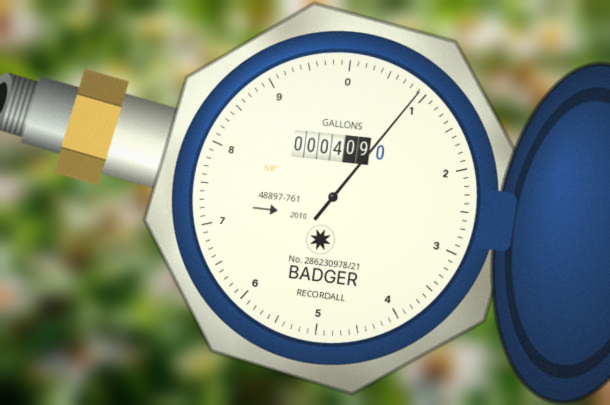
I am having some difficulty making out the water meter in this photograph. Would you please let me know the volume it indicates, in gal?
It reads 4090.9 gal
